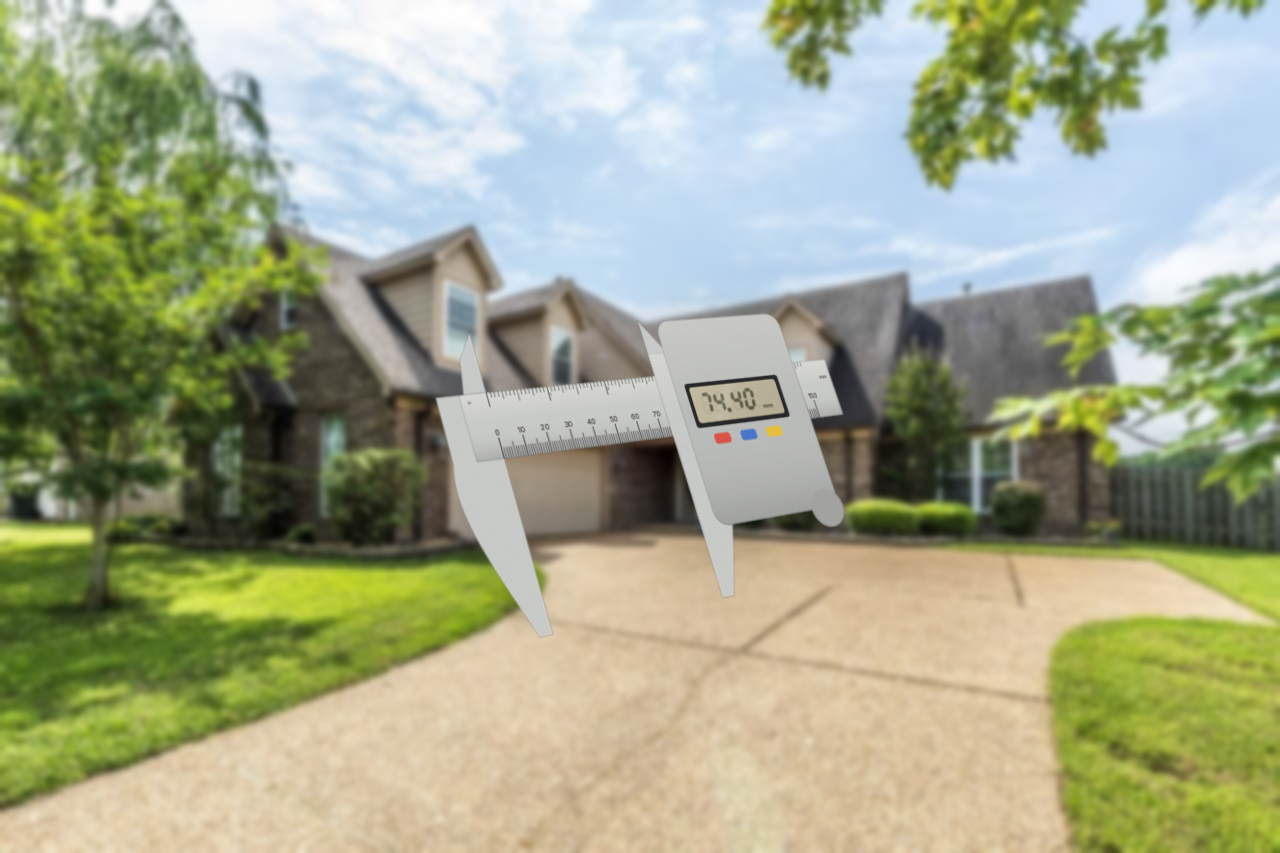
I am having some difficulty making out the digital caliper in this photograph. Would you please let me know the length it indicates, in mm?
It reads 74.40 mm
